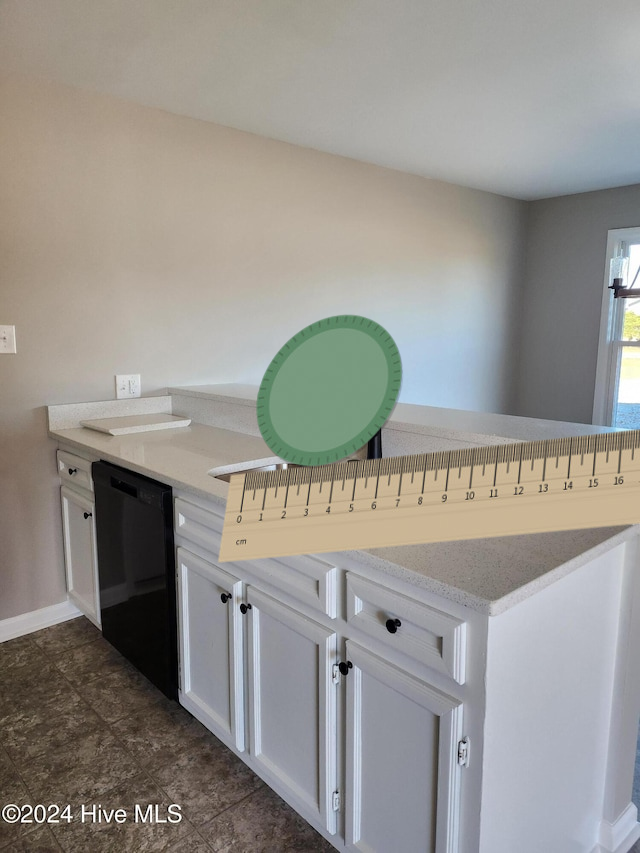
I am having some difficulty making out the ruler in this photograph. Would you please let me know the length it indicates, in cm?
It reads 6.5 cm
